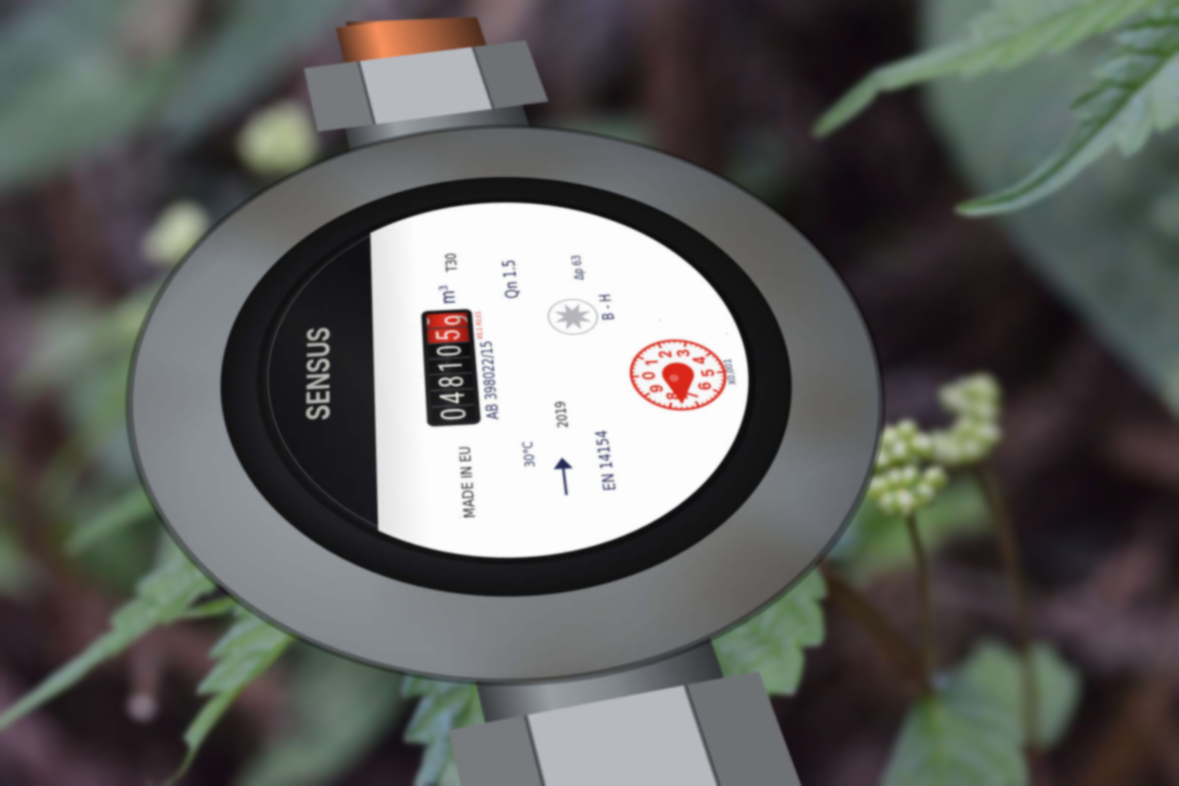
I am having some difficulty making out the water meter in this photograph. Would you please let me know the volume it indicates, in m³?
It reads 4810.587 m³
